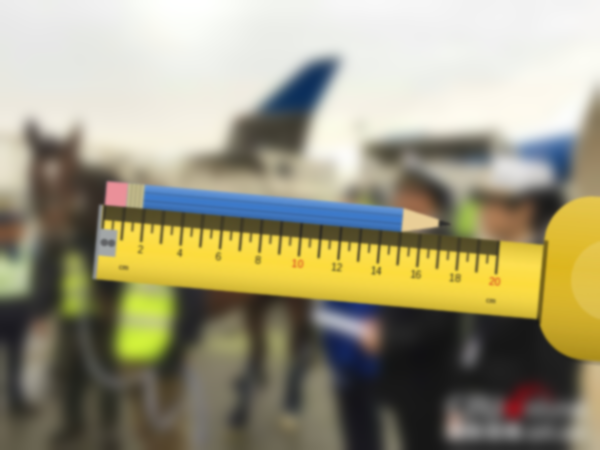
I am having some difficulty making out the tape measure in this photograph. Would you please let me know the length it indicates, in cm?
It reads 17.5 cm
